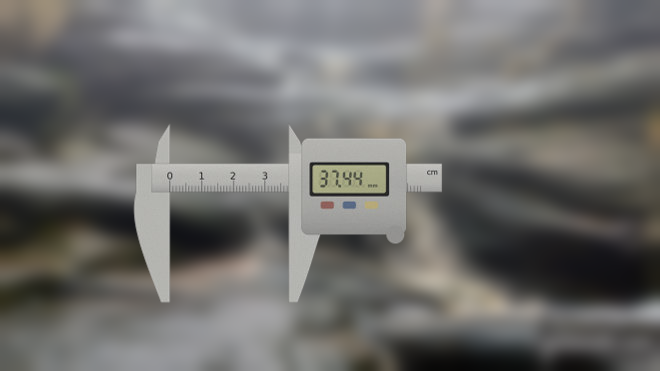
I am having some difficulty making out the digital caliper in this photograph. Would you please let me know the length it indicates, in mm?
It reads 37.44 mm
